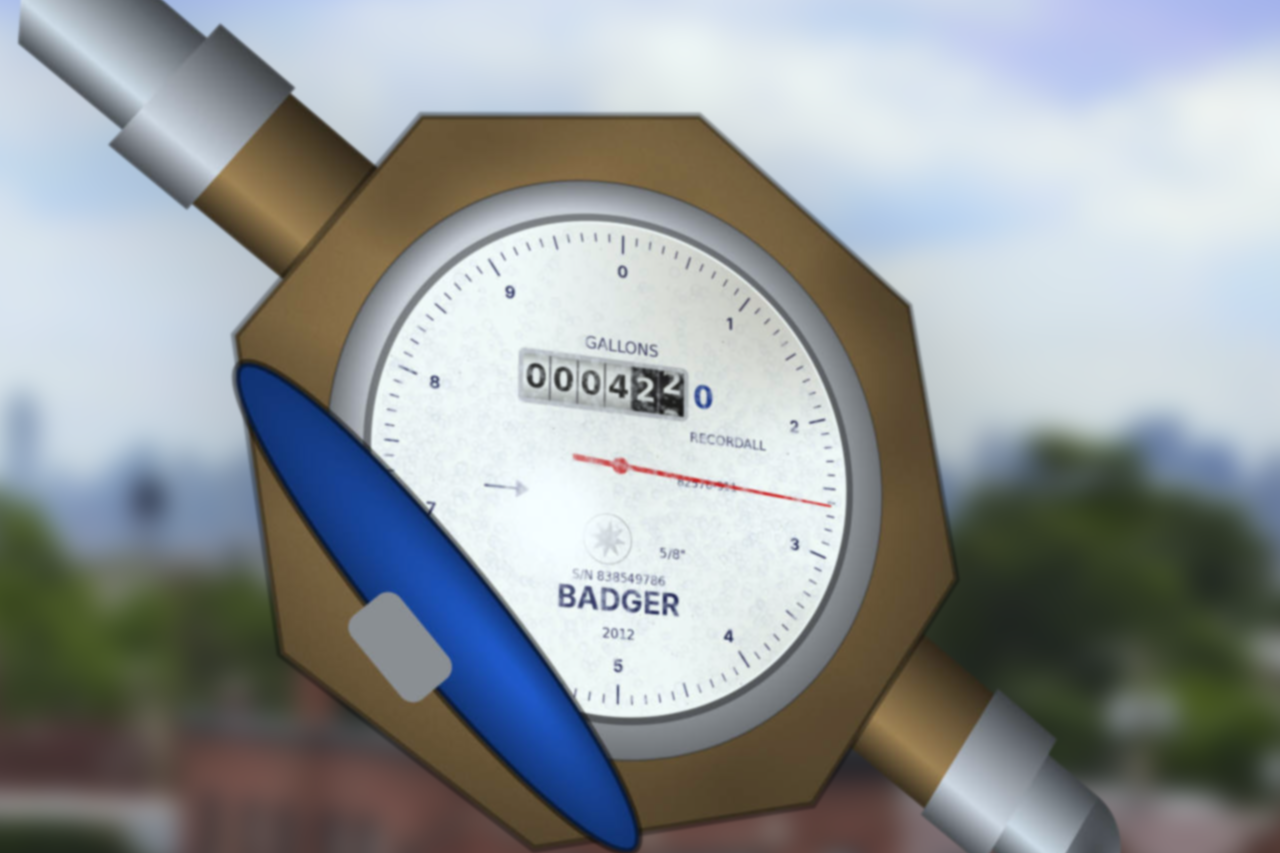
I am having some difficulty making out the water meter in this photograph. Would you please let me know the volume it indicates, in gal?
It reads 4222.6 gal
